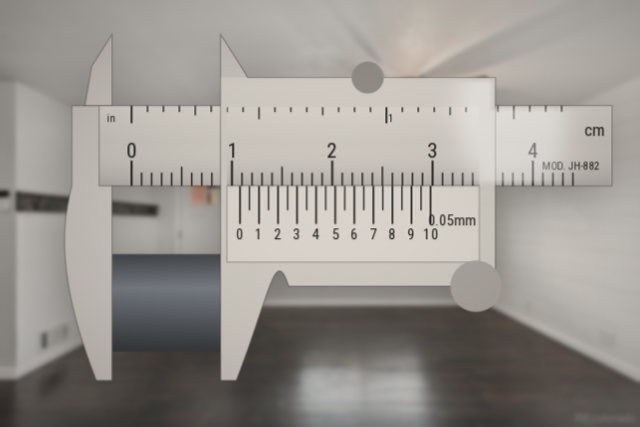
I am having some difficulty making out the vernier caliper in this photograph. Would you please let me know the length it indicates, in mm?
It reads 10.8 mm
